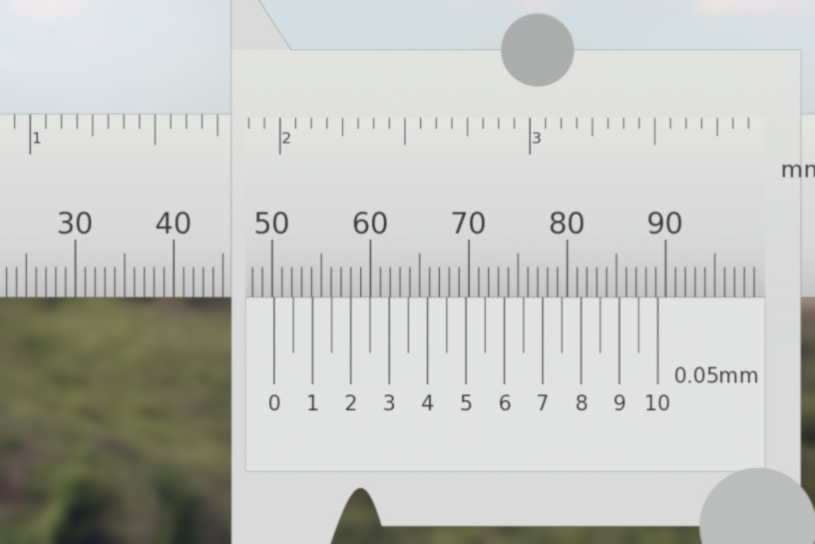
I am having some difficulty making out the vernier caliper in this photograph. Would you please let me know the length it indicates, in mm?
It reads 50.2 mm
